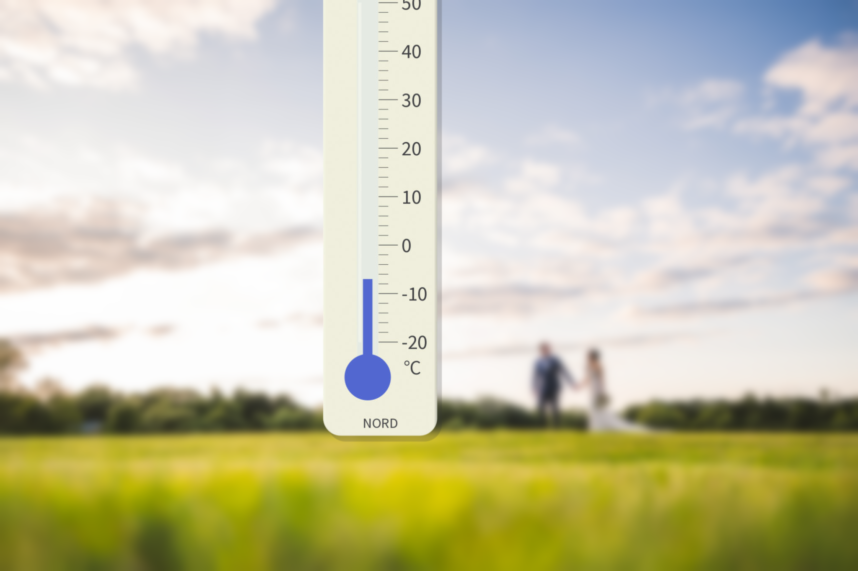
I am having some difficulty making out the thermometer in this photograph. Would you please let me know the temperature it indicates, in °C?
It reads -7 °C
